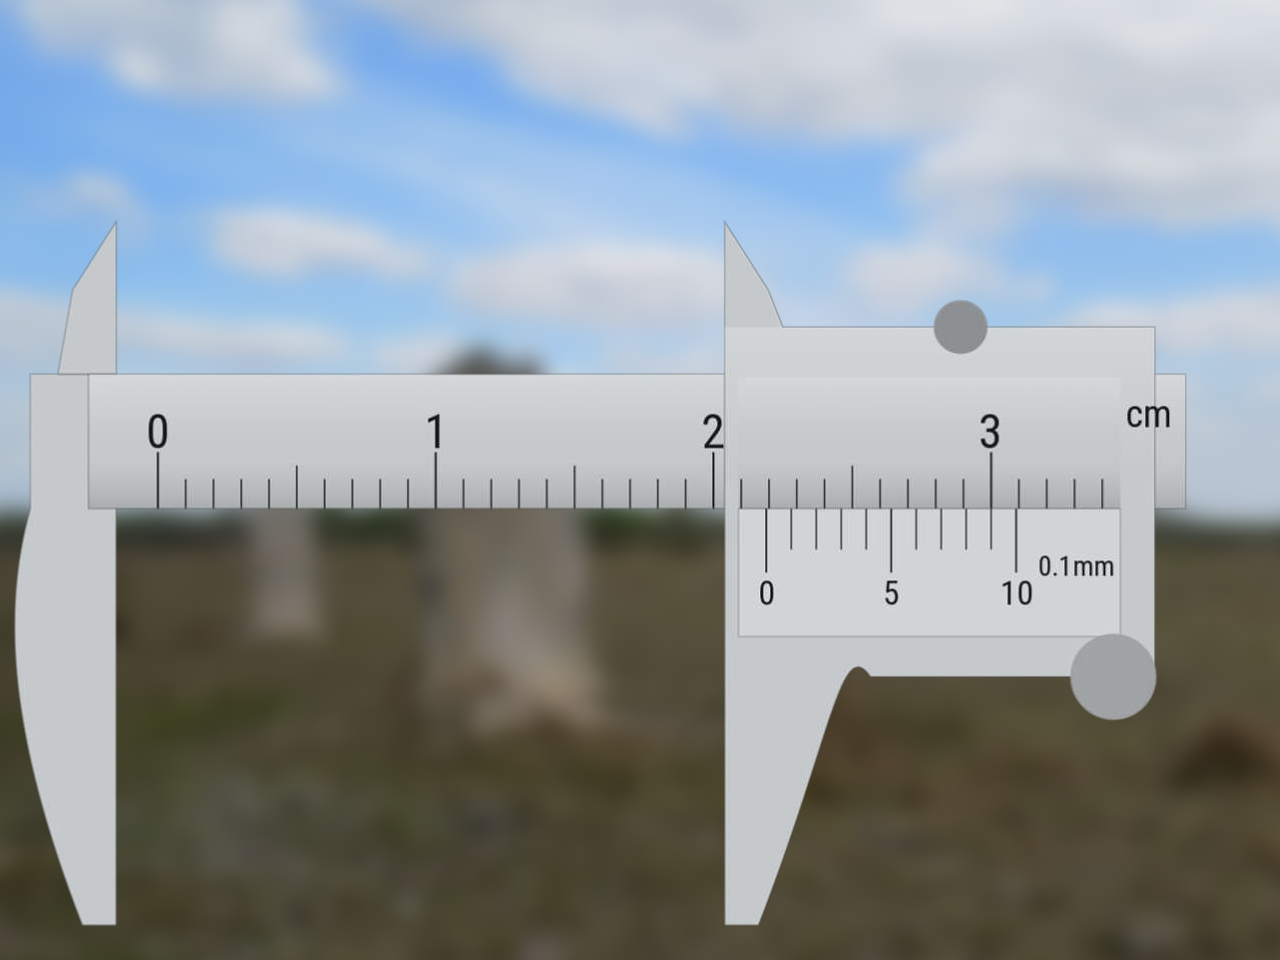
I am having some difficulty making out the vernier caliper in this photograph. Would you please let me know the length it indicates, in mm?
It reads 21.9 mm
